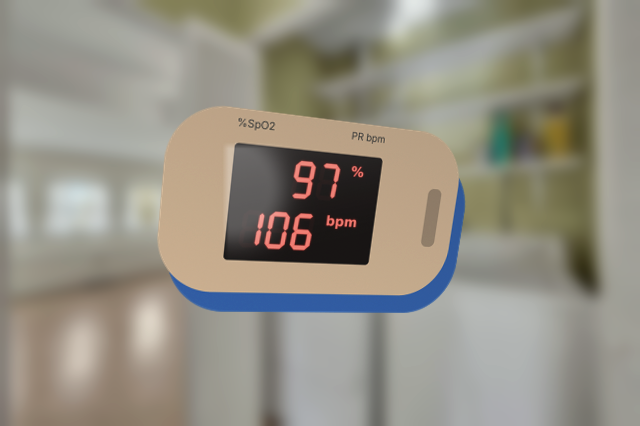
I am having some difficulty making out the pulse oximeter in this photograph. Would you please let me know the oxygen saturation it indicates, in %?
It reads 97 %
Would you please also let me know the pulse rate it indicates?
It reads 106 bpm
